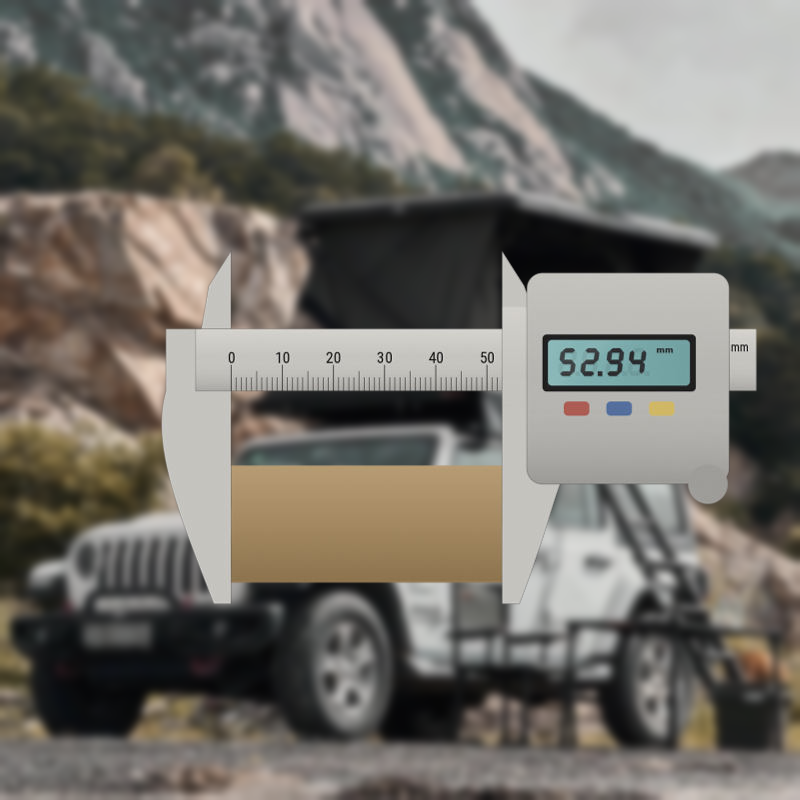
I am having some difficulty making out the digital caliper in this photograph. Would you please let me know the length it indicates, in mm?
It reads 52.94 mm
